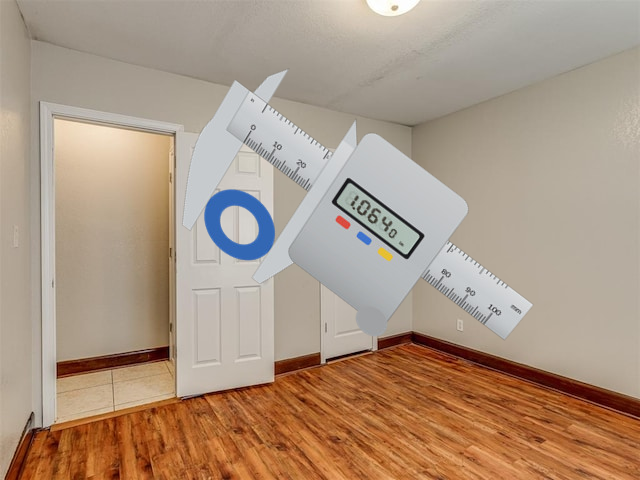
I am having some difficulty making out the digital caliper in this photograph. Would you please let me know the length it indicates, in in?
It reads 1.0640 in
